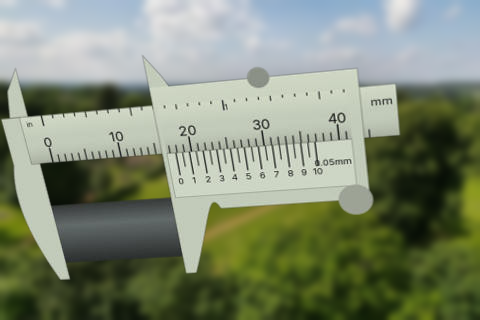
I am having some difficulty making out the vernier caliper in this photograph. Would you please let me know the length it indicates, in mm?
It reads 17.8 mm
